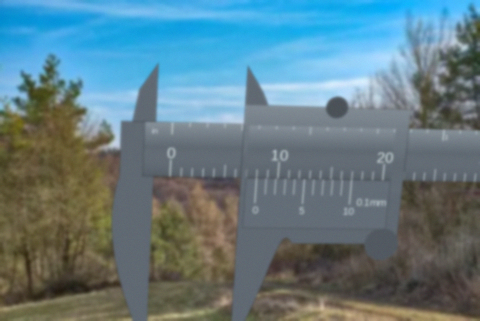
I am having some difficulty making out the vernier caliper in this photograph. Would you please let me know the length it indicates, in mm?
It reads 8.0 mm
